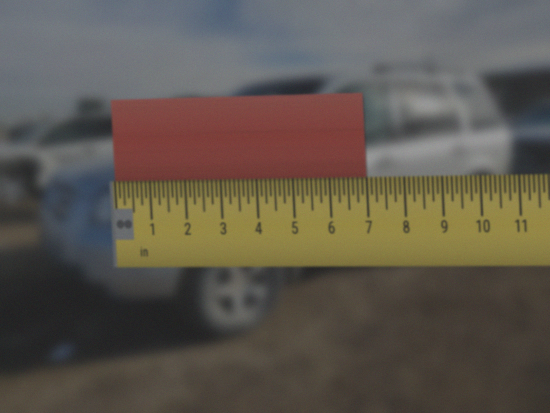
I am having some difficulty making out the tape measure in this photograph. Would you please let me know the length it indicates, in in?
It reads 7 in
